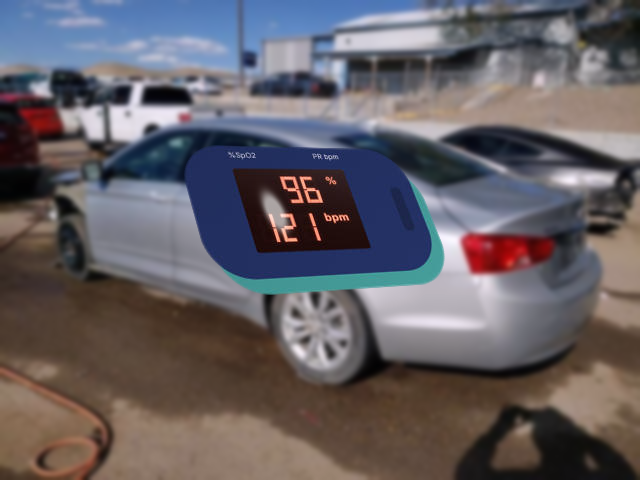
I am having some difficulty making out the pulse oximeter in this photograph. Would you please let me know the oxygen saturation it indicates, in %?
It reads 96 %
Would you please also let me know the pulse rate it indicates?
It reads 121 bpm
